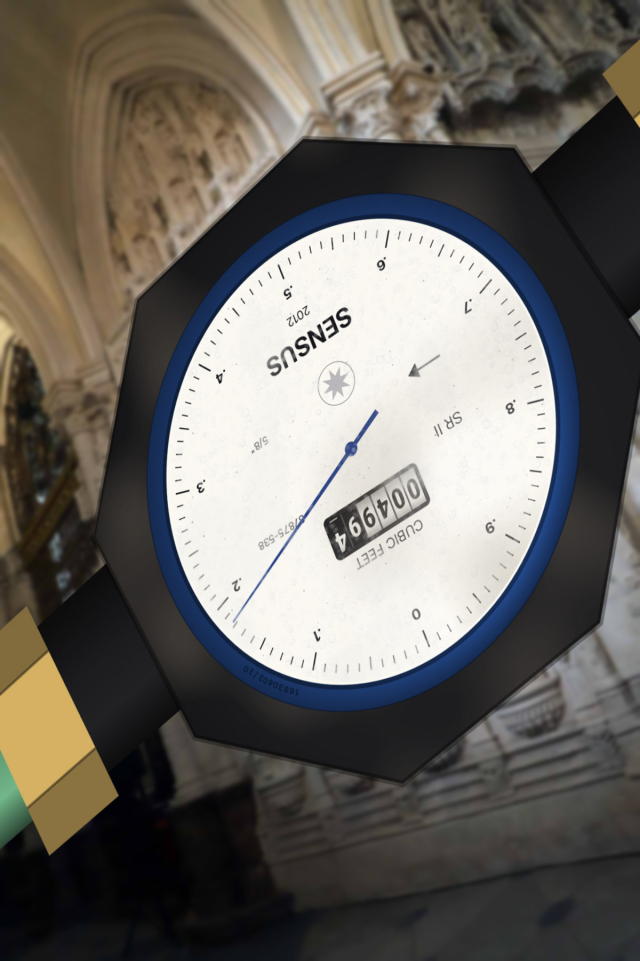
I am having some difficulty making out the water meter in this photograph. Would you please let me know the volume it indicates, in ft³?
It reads 4994.18 ft³
